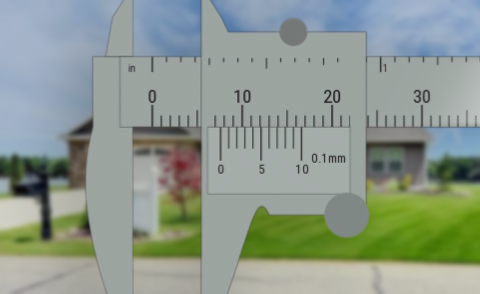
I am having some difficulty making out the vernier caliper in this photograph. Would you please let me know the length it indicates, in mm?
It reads 7.6 mm
